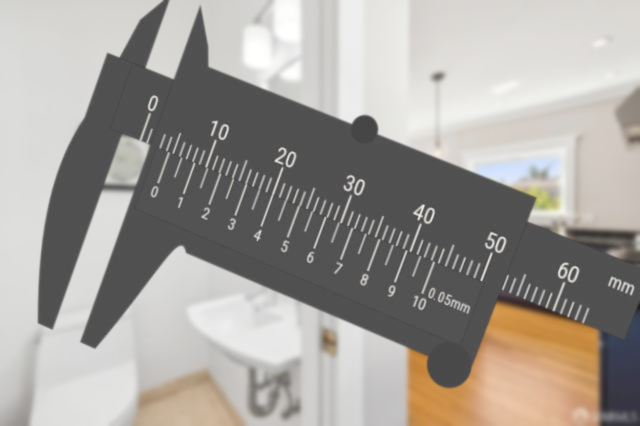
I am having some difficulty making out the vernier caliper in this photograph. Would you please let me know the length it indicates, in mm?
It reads 4.4 mm
